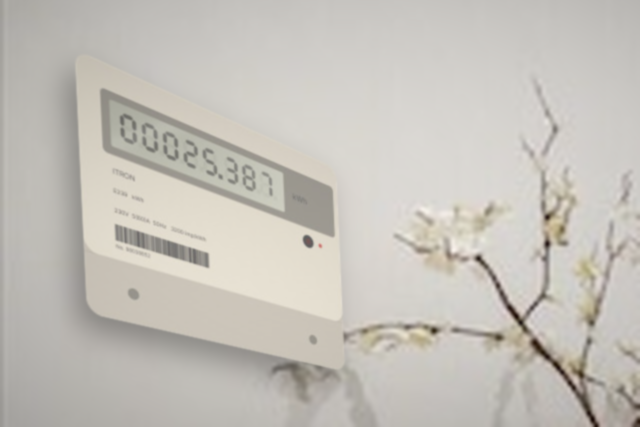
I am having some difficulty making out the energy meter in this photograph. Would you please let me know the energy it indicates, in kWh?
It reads 25.387 kWh
